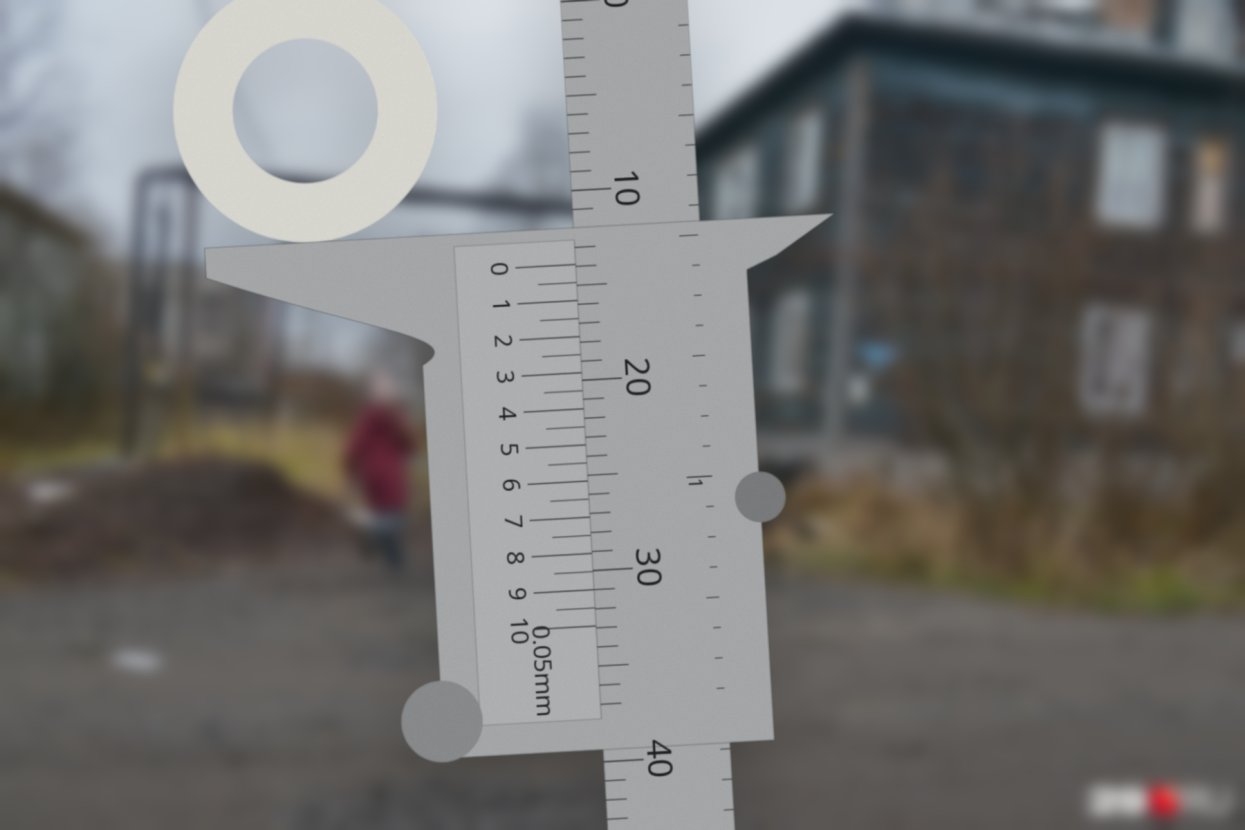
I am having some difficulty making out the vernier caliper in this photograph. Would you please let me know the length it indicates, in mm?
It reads 13.9 mm
